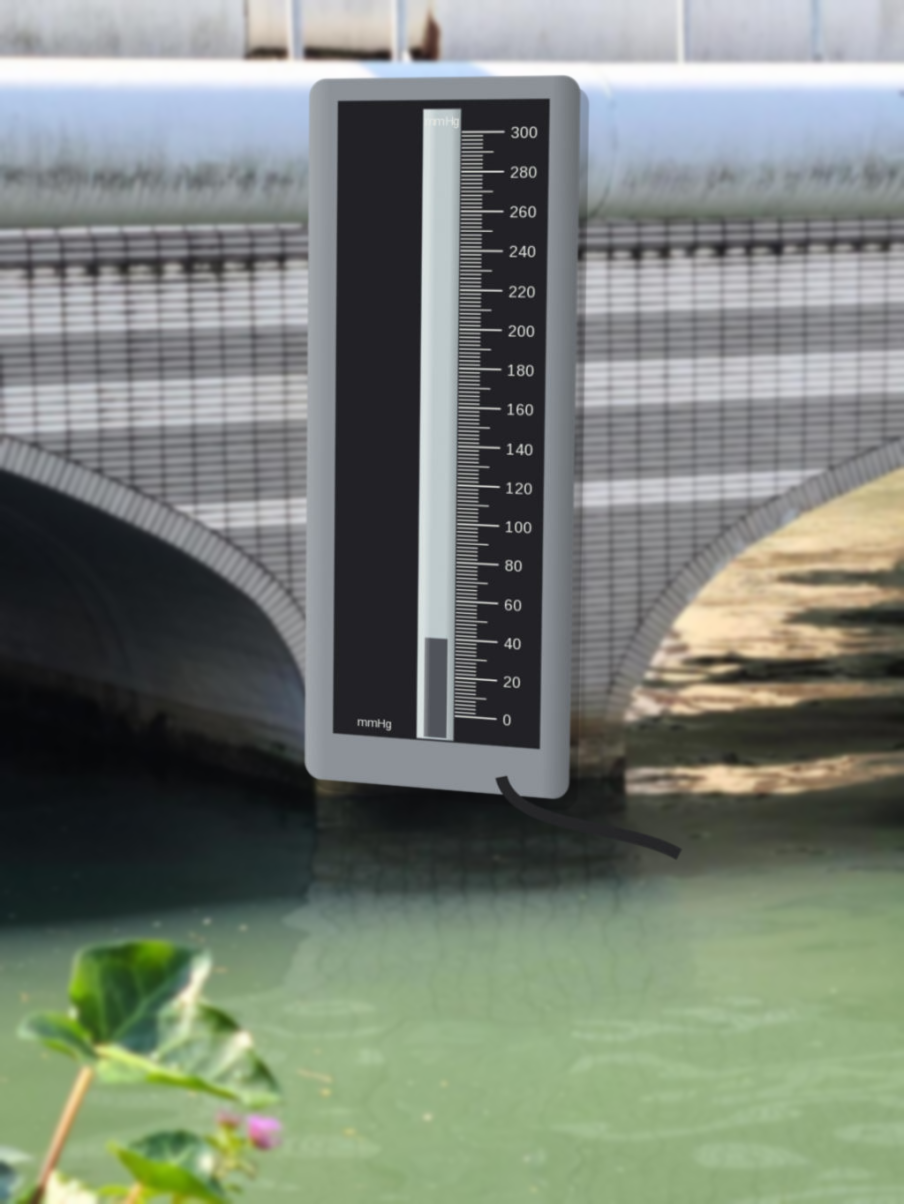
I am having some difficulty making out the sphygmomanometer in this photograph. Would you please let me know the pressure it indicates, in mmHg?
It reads 40 mmHg
